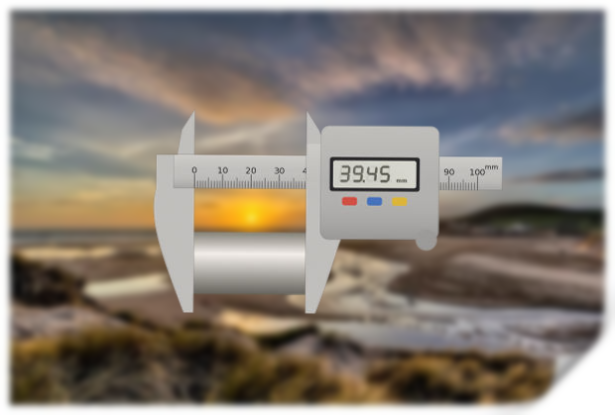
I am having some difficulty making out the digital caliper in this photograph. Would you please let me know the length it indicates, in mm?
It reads 39.45 mm
